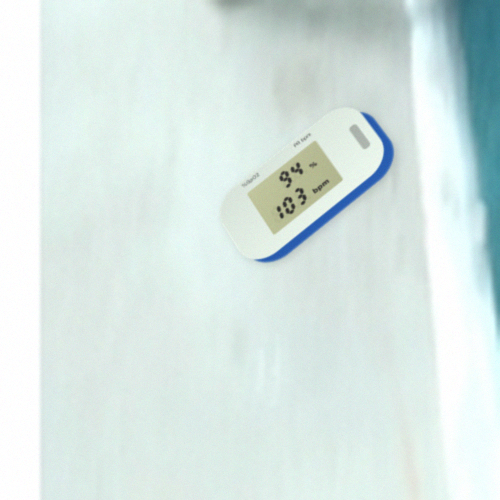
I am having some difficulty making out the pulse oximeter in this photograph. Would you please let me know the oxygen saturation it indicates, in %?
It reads 94 %
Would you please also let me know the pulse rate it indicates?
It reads 103 bpm
